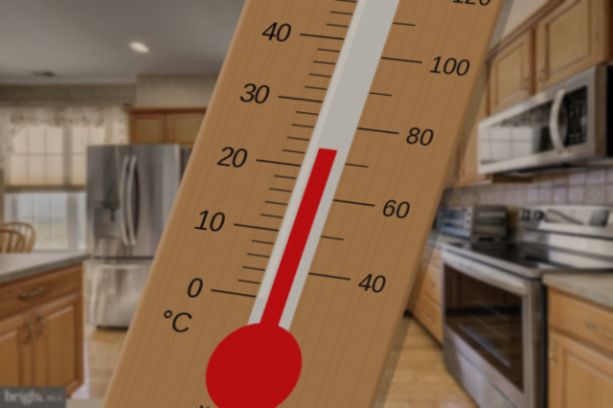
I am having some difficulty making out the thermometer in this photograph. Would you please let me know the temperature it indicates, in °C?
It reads 23 °C
